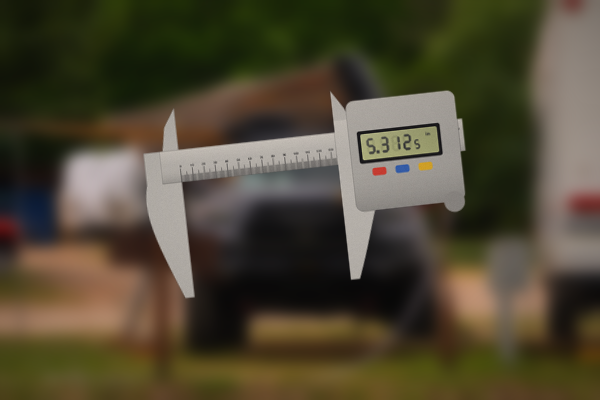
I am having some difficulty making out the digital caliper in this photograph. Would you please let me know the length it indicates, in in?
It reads 5.3125 in
